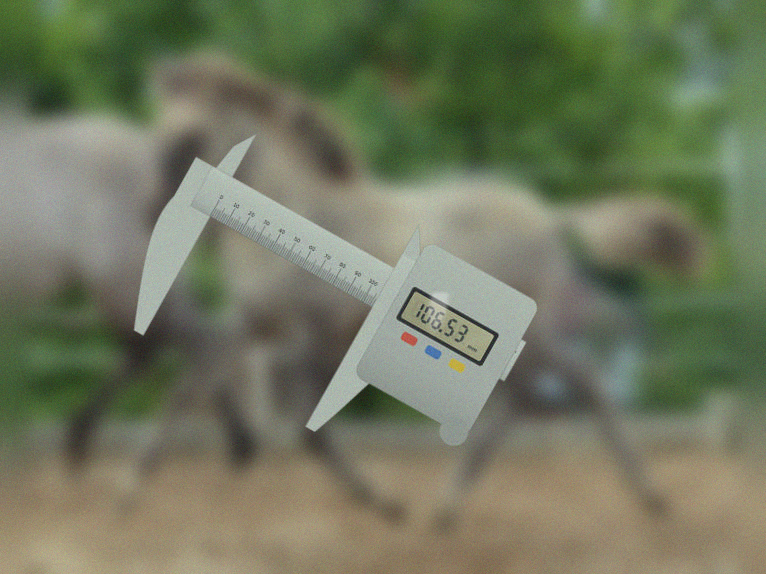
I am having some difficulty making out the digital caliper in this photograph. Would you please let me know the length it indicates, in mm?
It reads 106.53 mm
